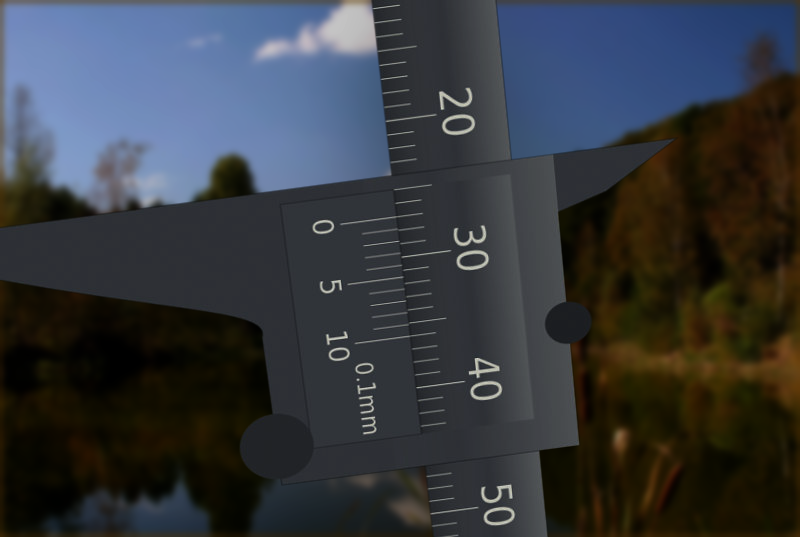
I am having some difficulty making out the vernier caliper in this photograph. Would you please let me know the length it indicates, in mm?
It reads 27.0 mm
